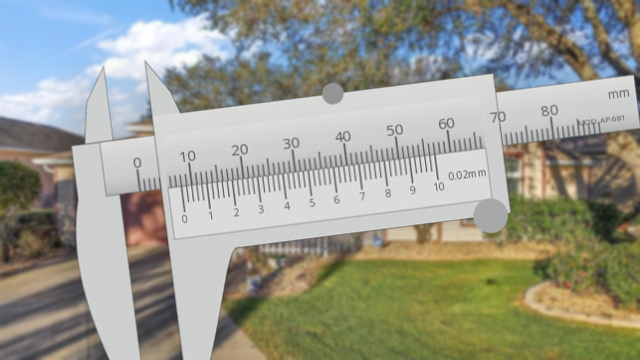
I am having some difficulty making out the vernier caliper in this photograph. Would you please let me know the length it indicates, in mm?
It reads 8.0 mm
